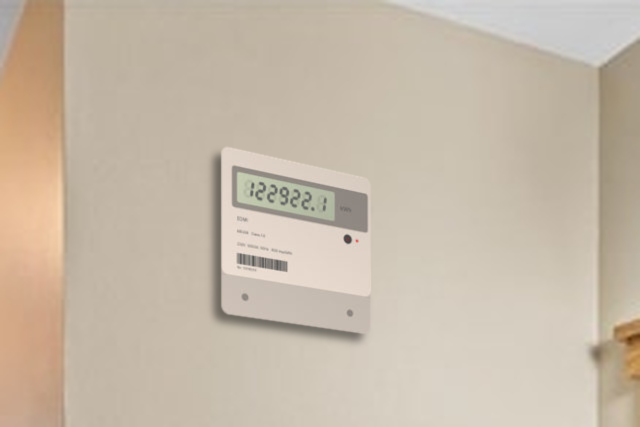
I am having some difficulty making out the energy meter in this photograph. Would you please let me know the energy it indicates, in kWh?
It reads 122922.1 kWh
